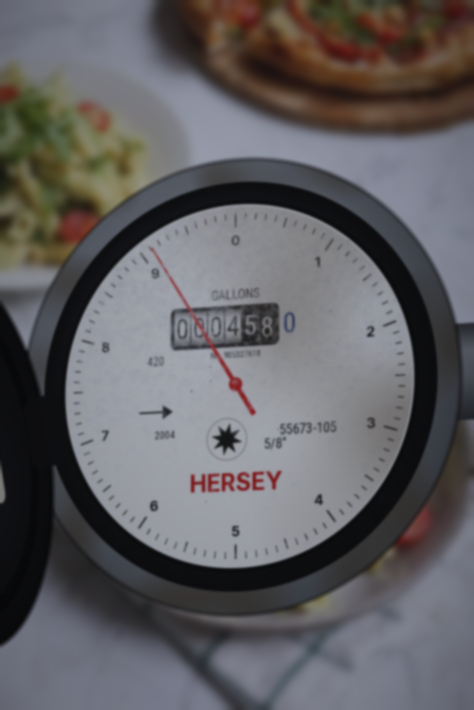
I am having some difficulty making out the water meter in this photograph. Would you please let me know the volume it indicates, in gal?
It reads 4579.1 gal
